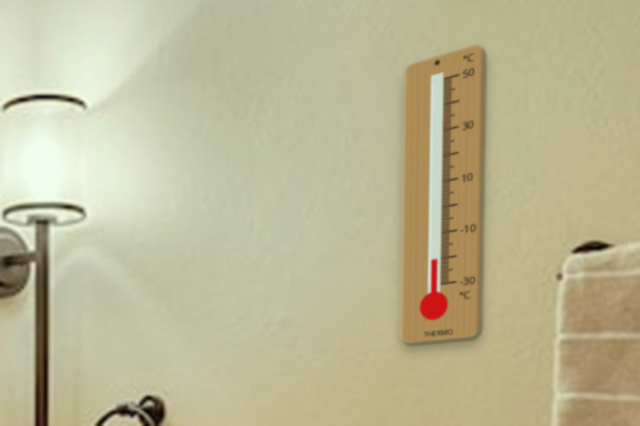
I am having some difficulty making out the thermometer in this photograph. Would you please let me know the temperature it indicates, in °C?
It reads -20 °C
